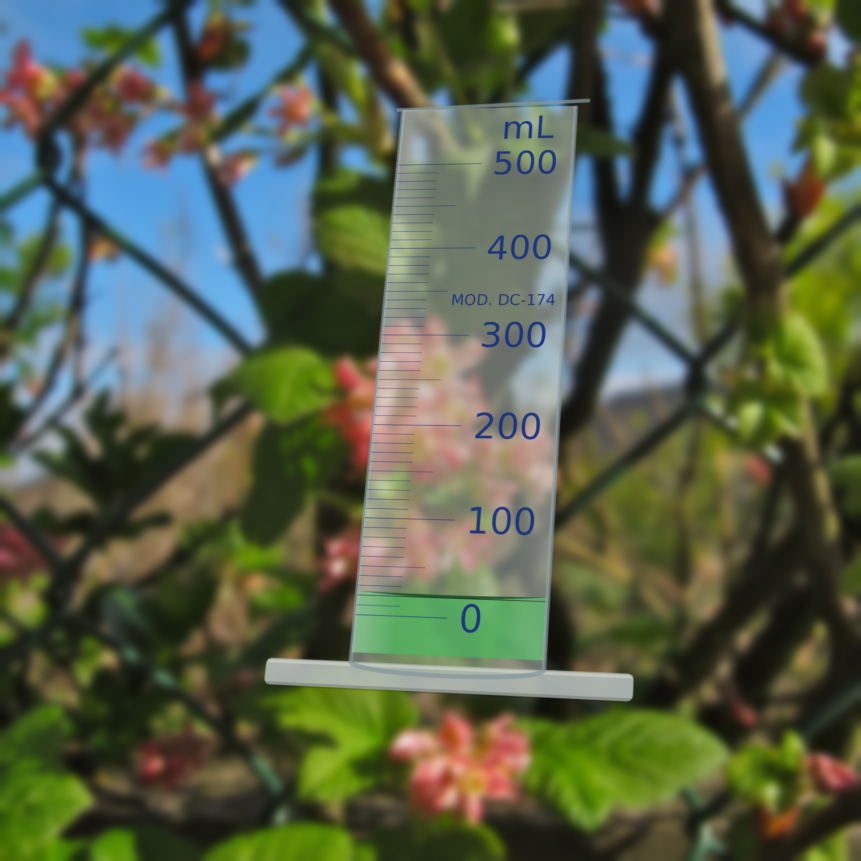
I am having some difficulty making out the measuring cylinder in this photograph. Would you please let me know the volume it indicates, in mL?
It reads 20 mL
